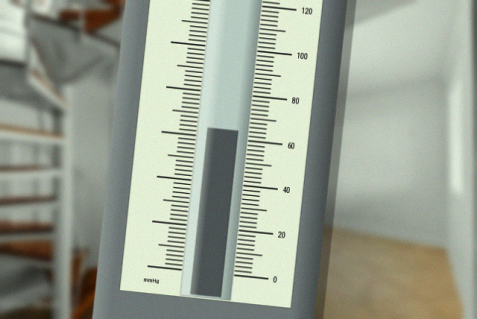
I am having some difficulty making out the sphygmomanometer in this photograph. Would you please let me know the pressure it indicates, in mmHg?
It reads 64 mmHg
